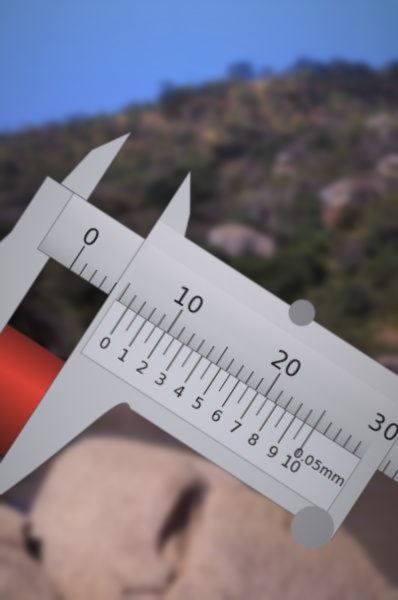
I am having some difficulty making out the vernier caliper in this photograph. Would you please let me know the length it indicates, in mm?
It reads 6.0 mm
